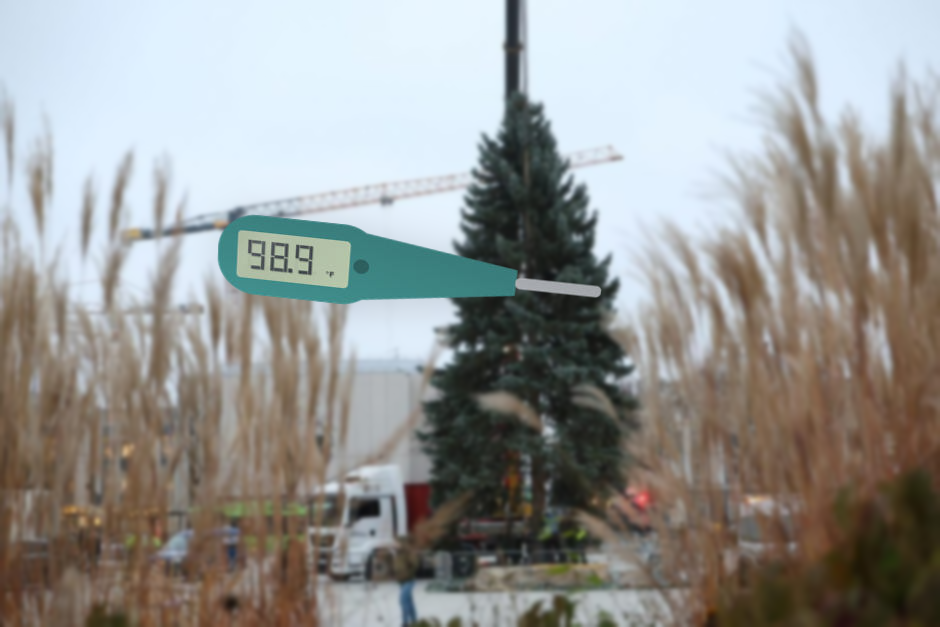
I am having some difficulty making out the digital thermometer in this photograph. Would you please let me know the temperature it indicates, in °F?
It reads 98.9 °F
